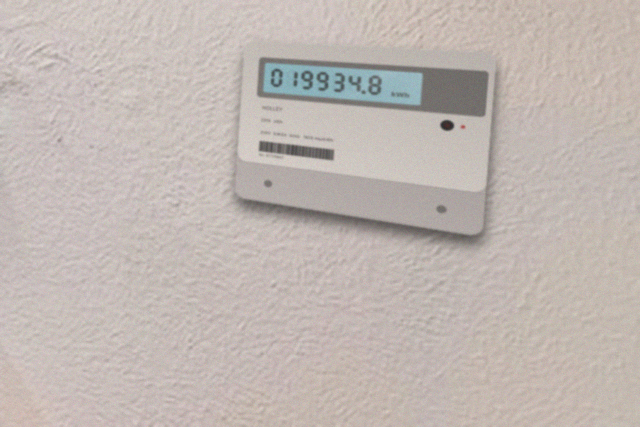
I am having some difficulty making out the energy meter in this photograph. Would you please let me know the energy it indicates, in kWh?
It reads 19934.8 kWh
